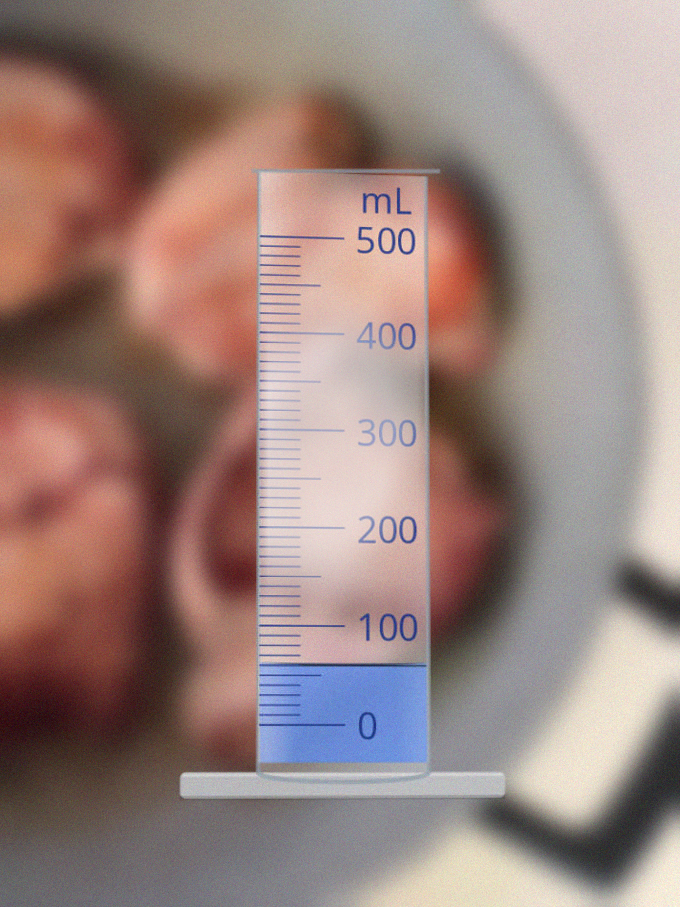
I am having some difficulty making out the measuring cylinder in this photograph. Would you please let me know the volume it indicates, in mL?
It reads 60 mL
